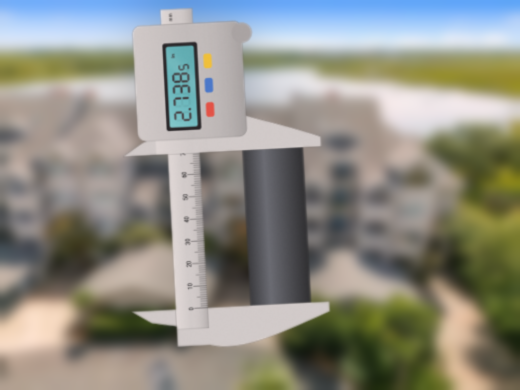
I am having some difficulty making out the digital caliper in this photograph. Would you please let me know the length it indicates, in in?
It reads 2.7385 in
